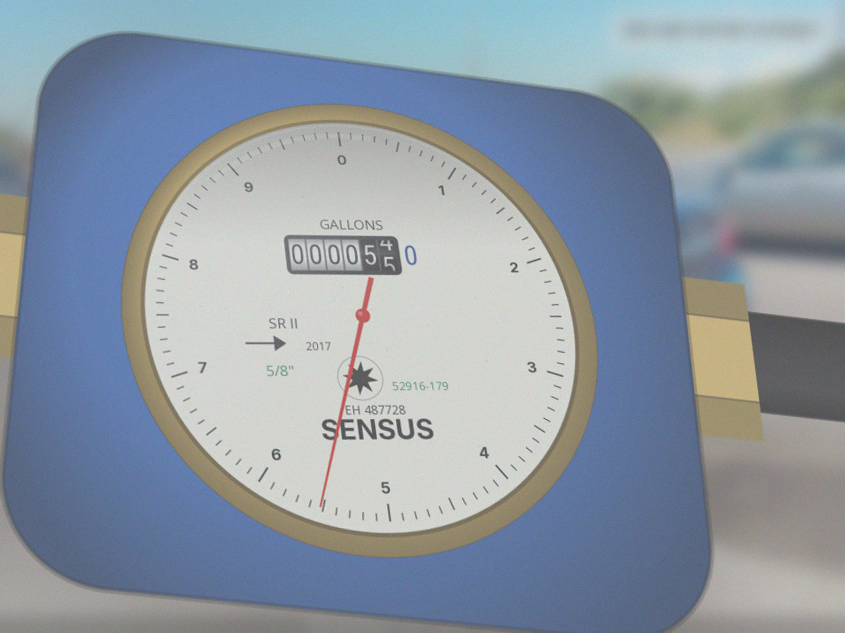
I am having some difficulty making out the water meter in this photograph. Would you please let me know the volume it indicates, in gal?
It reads 545.5 gal
